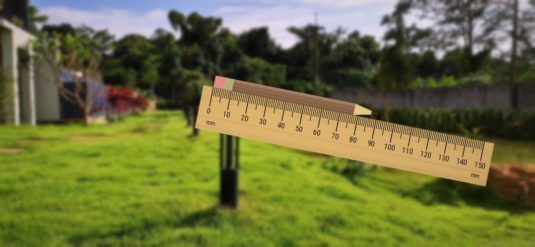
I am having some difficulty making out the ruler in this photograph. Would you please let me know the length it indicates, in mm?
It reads 90 mm
